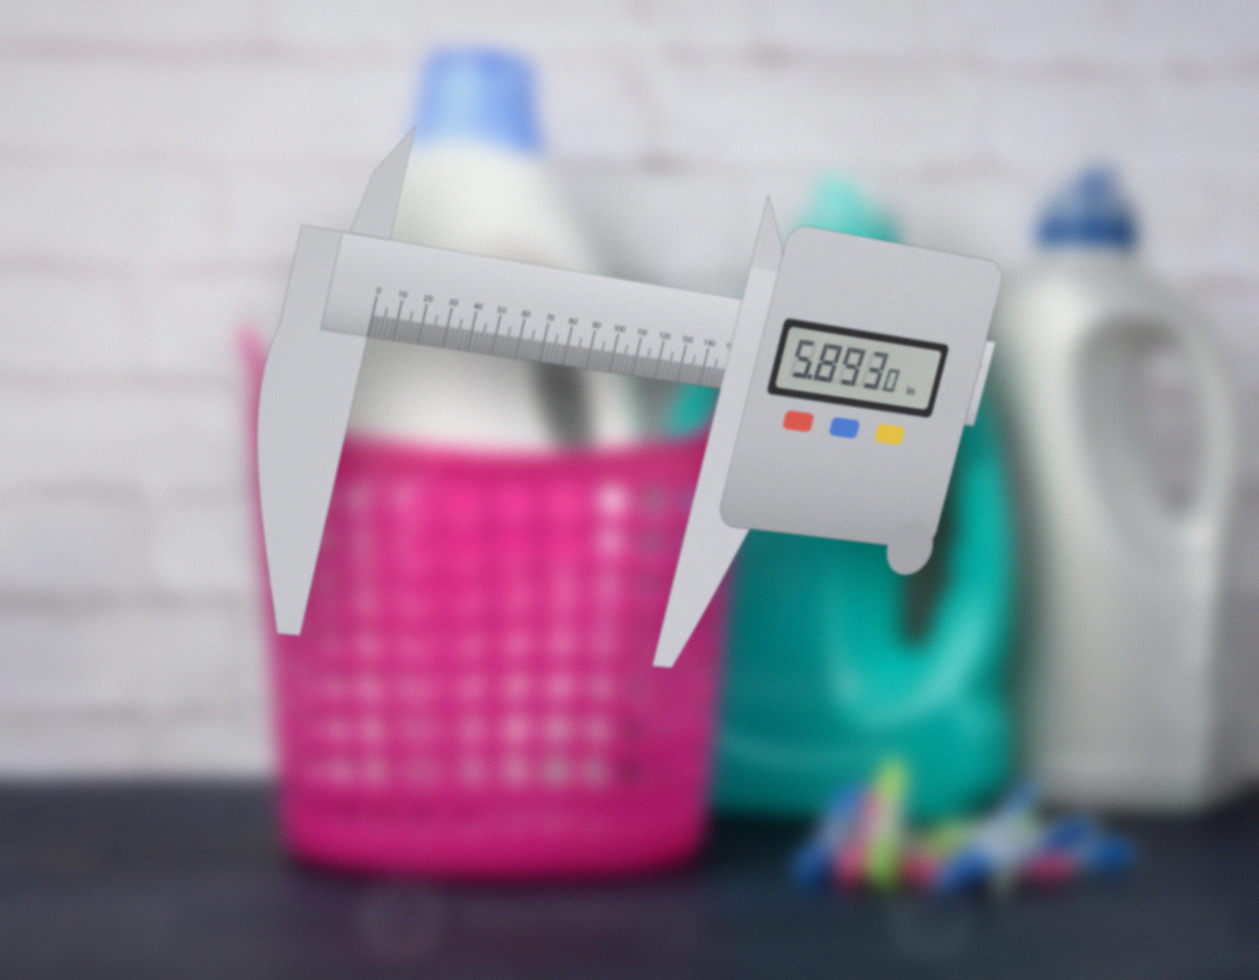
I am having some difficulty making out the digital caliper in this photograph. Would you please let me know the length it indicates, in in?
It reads 5.8930 in
